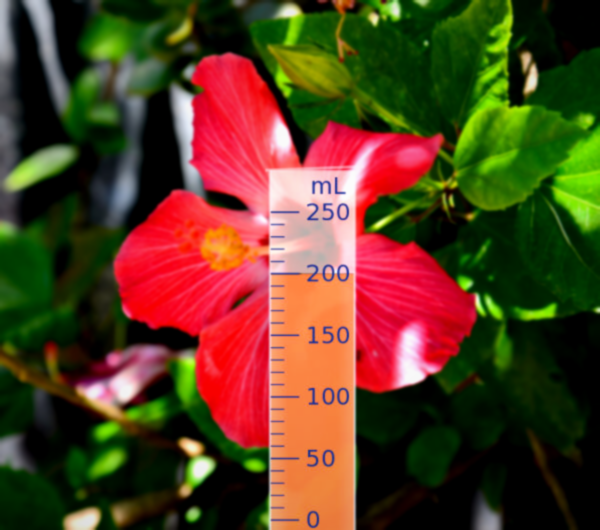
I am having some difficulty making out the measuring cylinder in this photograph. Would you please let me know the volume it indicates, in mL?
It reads 200 mL
